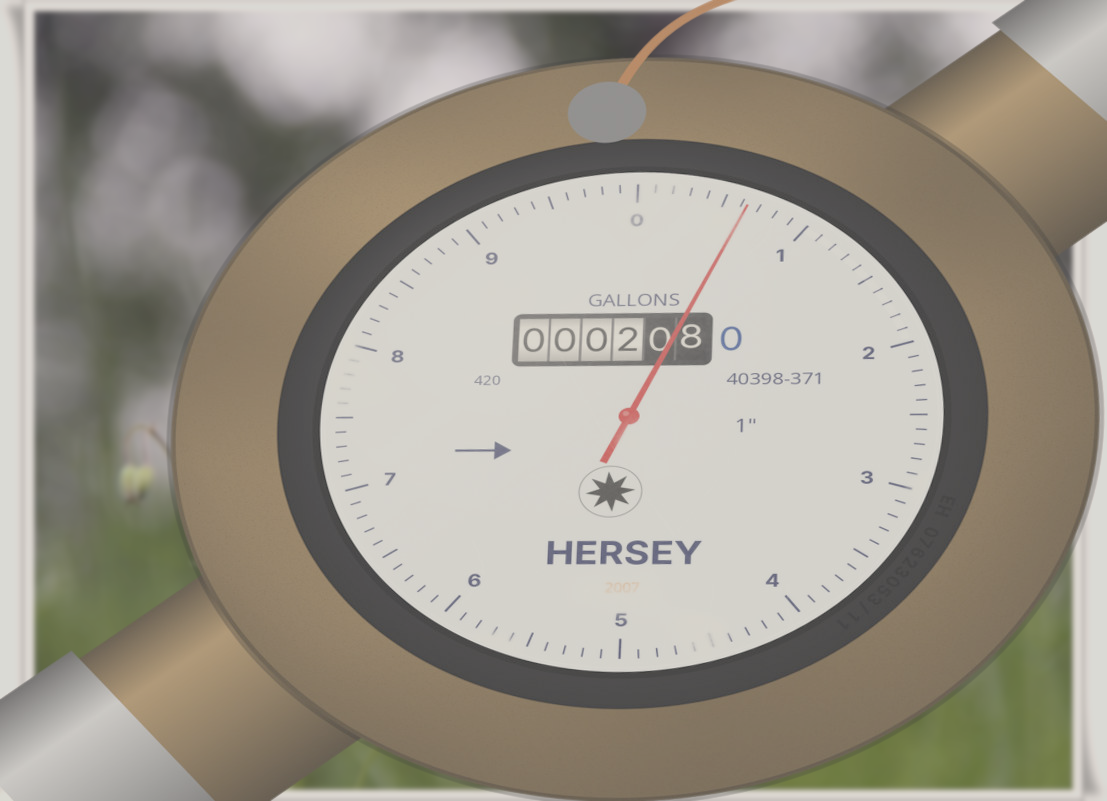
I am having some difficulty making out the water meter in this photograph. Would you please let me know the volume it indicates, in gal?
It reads 2080.6 gal
